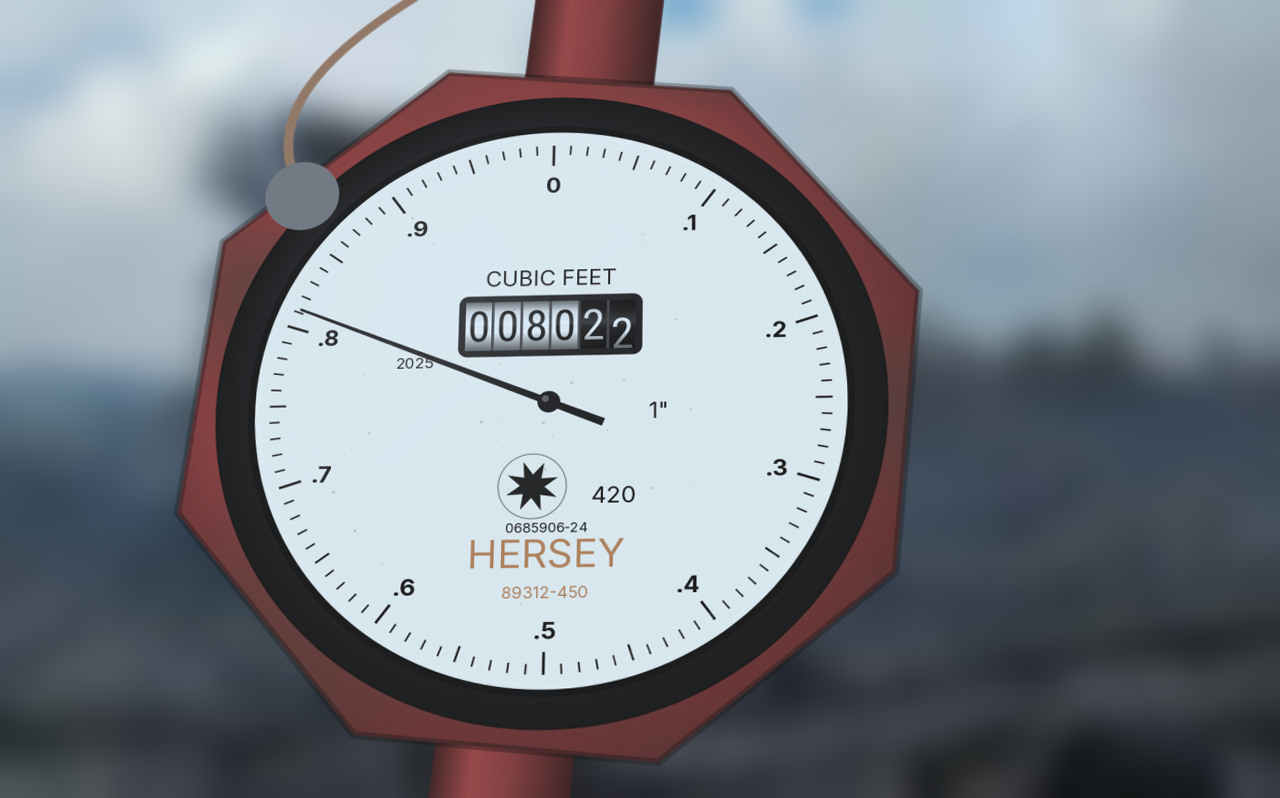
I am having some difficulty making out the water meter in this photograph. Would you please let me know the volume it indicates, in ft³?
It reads 8021.81 ft³
